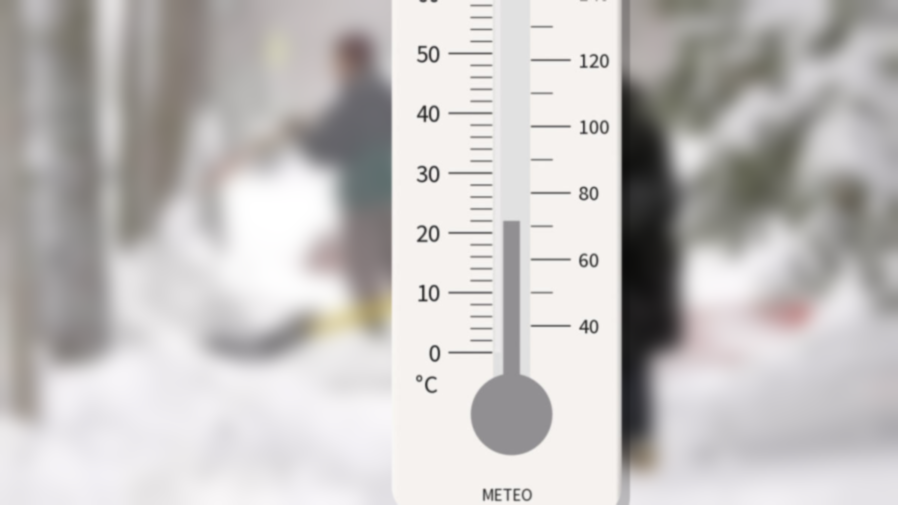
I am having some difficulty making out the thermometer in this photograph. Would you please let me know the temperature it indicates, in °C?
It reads 22 °C
